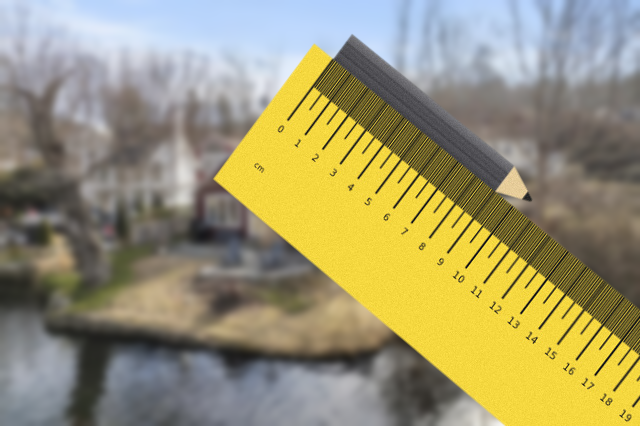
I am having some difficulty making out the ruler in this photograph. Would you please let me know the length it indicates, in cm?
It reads 10.5 cm
